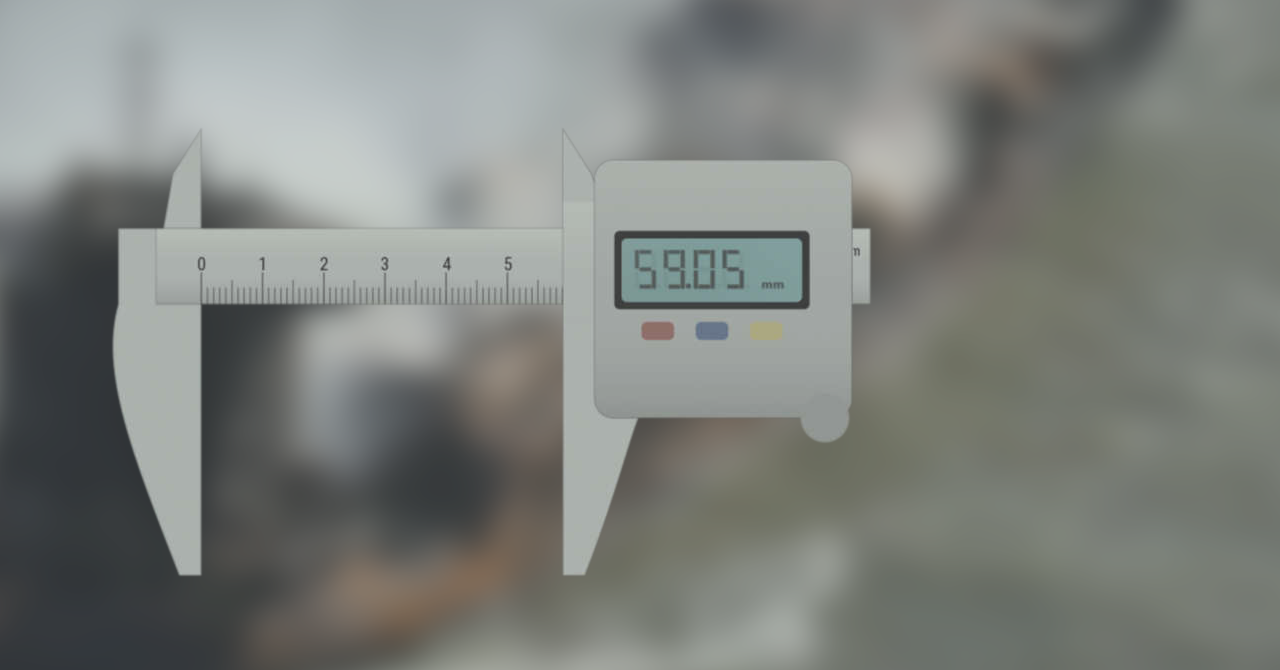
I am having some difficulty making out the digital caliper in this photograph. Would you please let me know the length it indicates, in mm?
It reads 59.05 mm
